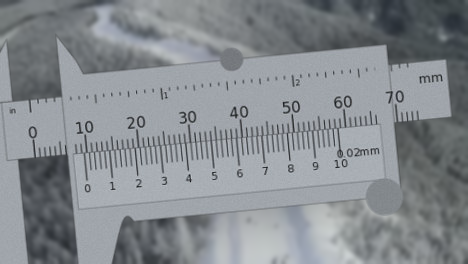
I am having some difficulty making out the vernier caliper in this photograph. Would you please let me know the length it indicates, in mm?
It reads 9.5 mm
